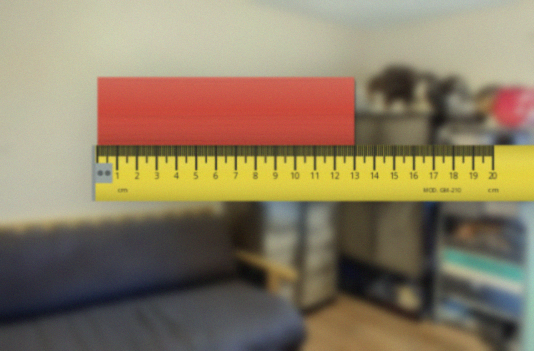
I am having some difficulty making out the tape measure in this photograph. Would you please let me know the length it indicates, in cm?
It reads 13 cm
